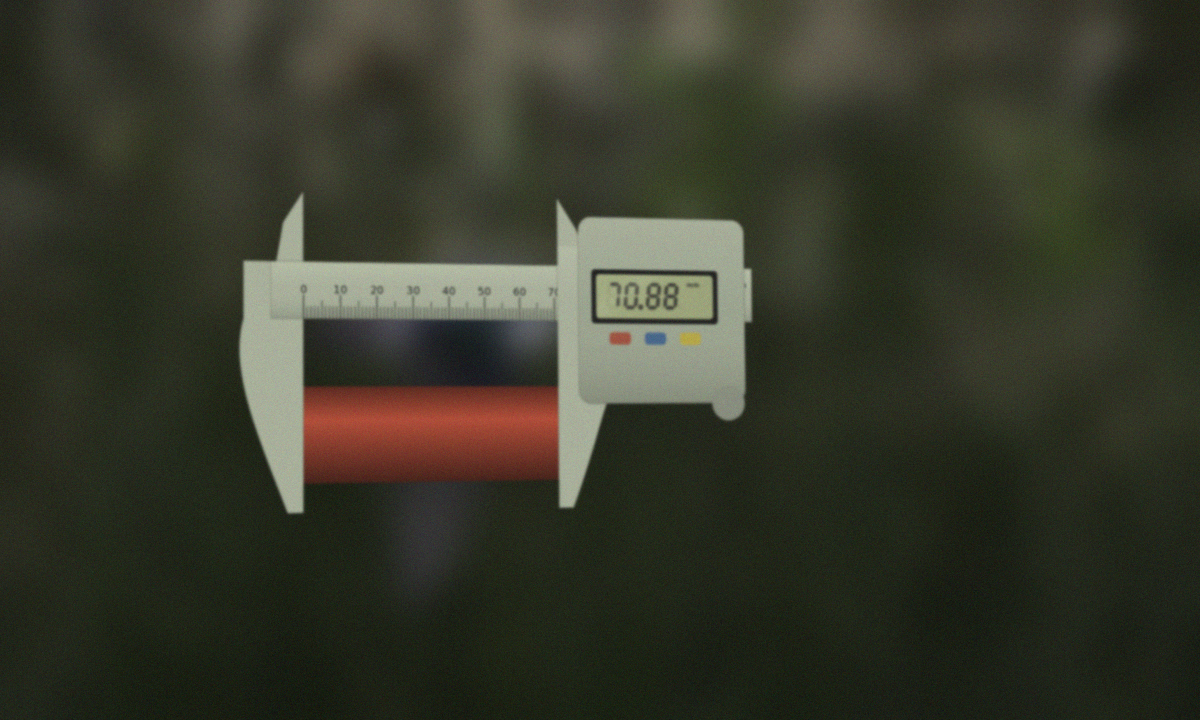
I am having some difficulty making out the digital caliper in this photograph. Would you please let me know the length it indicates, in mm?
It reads 70.88 mm
